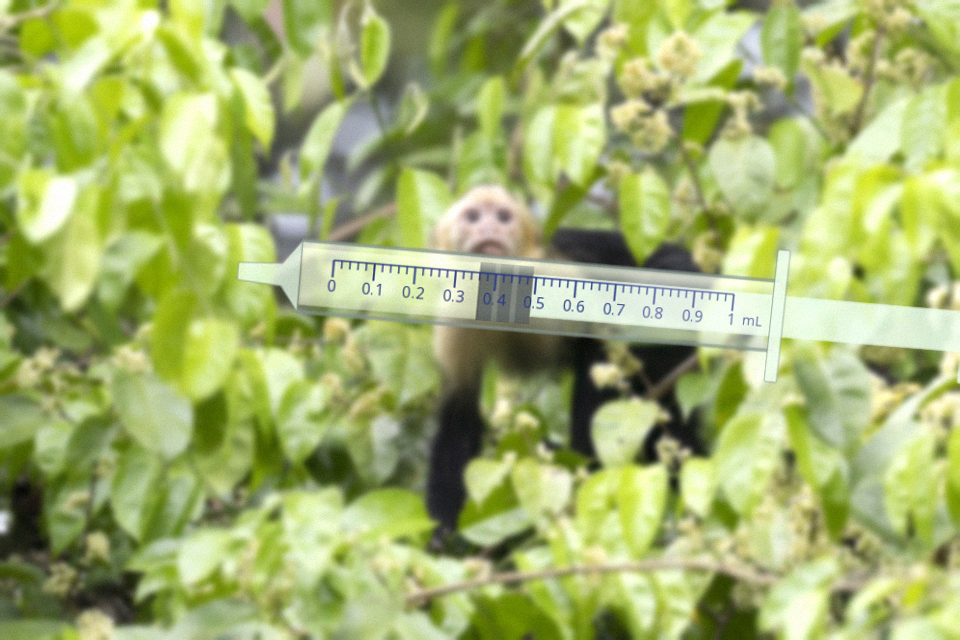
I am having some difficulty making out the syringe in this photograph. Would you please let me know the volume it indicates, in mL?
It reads 0.36 mL
